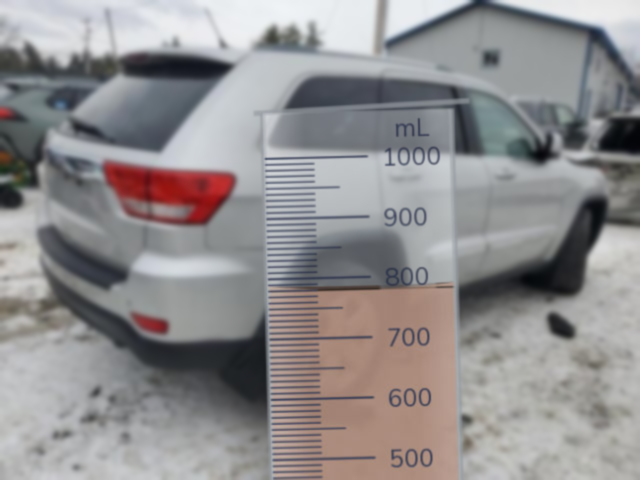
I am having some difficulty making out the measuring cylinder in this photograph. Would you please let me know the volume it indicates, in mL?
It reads 780 mL
